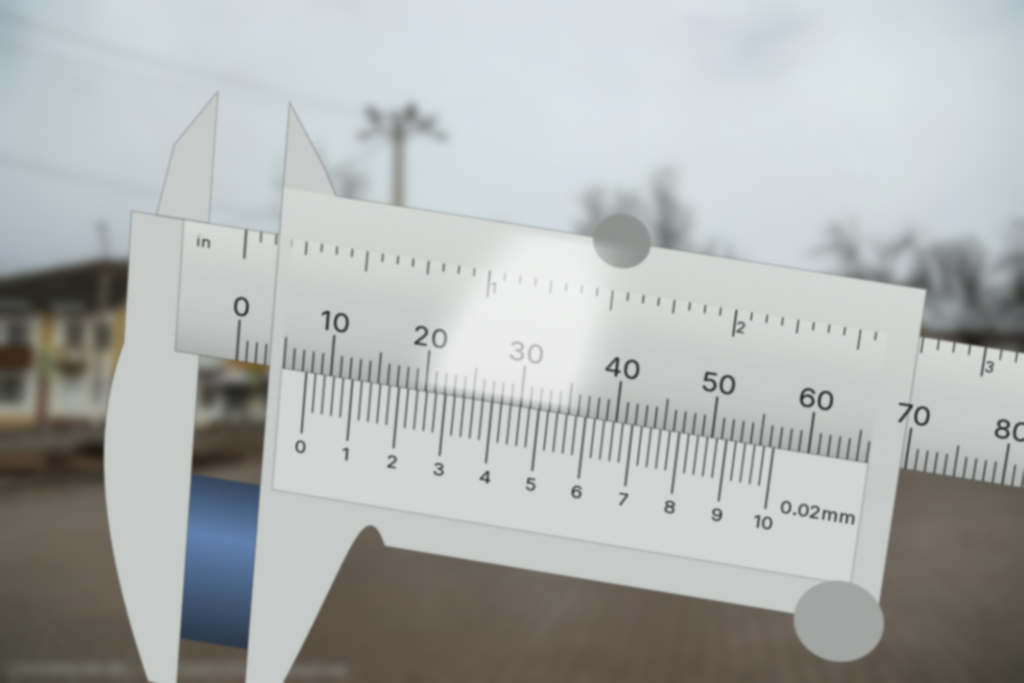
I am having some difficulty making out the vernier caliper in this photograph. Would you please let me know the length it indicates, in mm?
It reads 7.4 mm
